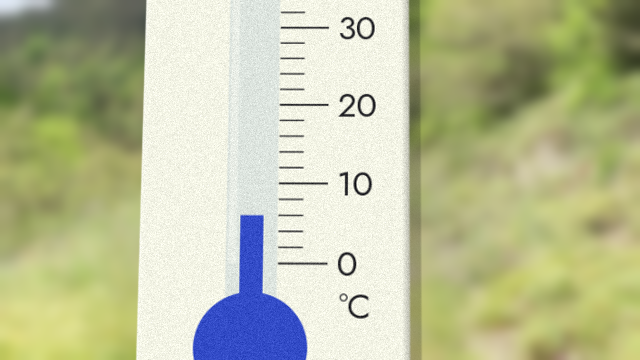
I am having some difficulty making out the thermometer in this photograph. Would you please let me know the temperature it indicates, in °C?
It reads 6 °C
